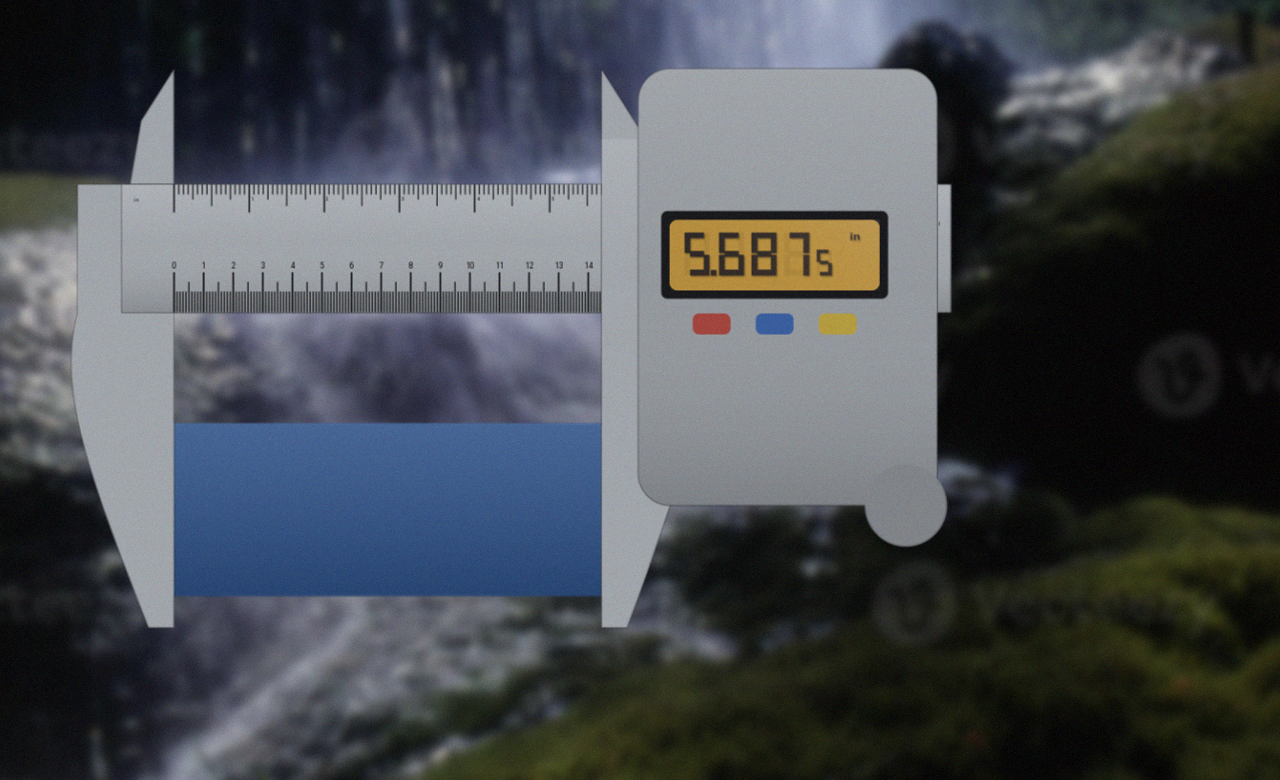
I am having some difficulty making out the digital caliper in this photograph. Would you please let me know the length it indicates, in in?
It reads 5.6875 in
